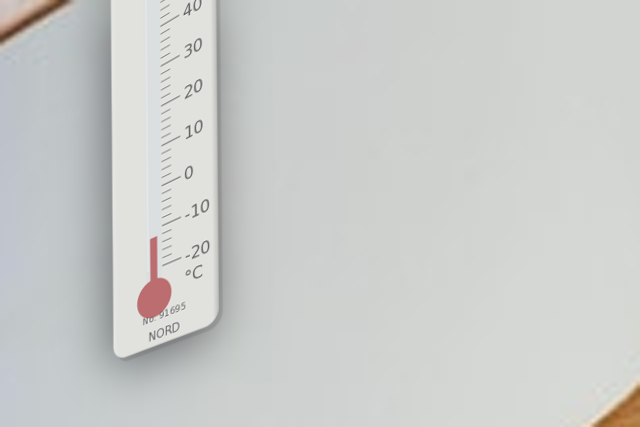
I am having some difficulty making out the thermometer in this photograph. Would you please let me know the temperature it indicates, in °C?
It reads -12 °C
